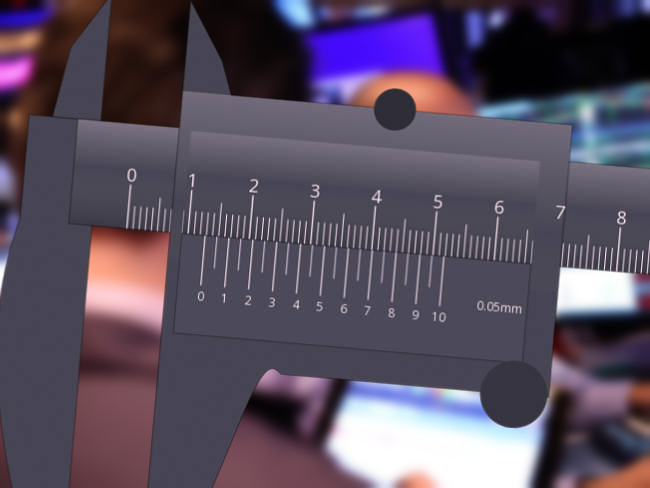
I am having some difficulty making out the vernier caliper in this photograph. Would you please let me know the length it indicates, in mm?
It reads 12.8 mm
